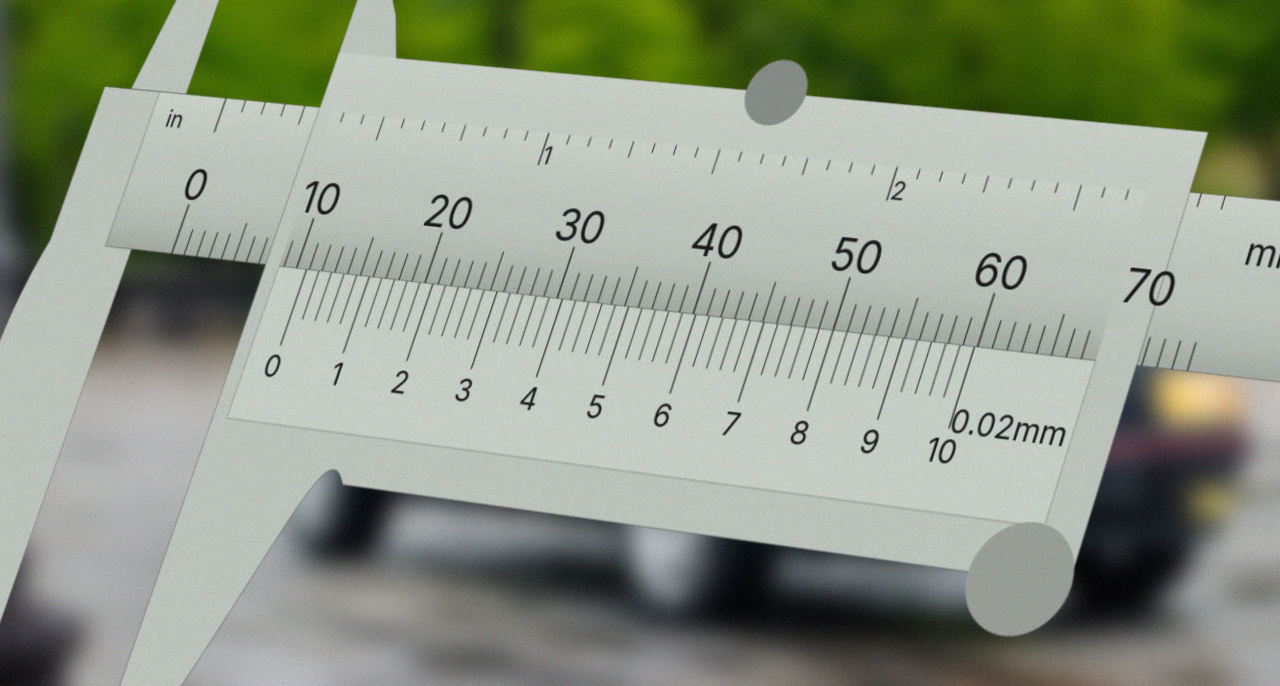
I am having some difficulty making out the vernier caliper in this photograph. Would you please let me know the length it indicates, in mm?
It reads 10.8 mm
